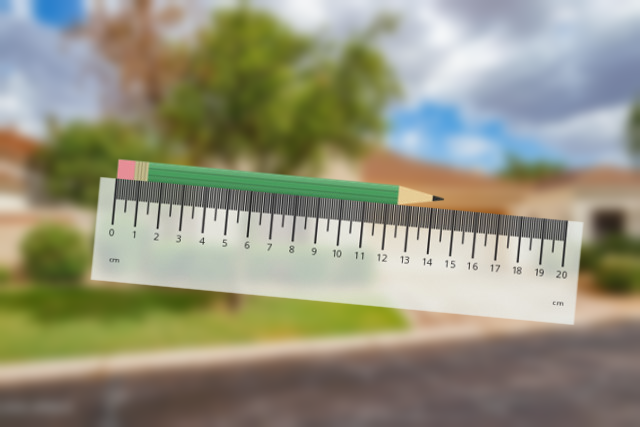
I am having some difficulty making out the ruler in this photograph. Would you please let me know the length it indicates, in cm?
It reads 14.5 cm
